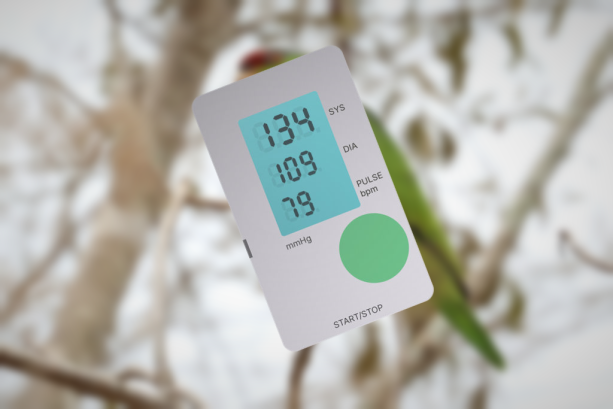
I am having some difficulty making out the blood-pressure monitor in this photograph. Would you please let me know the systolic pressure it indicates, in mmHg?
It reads 134 mmHg
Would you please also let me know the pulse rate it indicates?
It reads 79 bpm
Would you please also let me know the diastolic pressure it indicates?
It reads 109 mmHg
